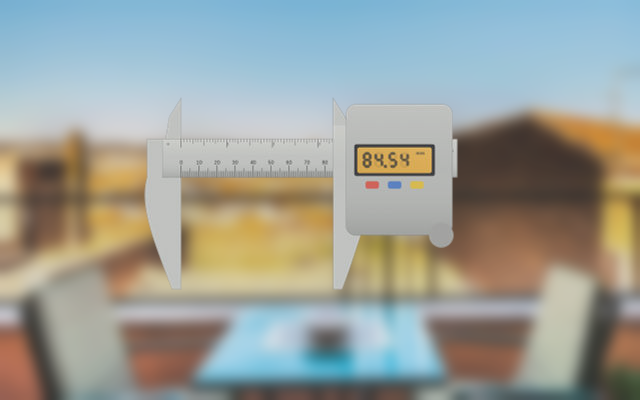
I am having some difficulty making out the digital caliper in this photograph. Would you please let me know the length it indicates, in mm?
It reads 84.54 mm
